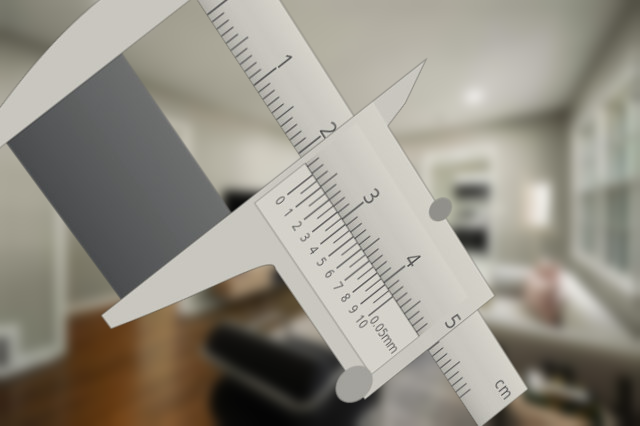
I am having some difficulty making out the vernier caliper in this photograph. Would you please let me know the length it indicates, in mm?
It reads 23.2 mm
